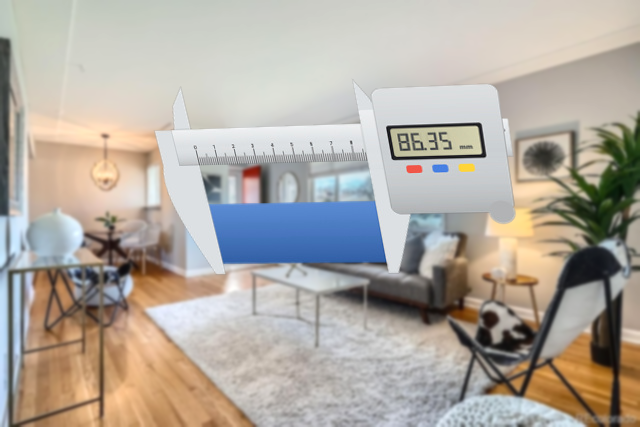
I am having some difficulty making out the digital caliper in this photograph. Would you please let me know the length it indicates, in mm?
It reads 86.35 mm
